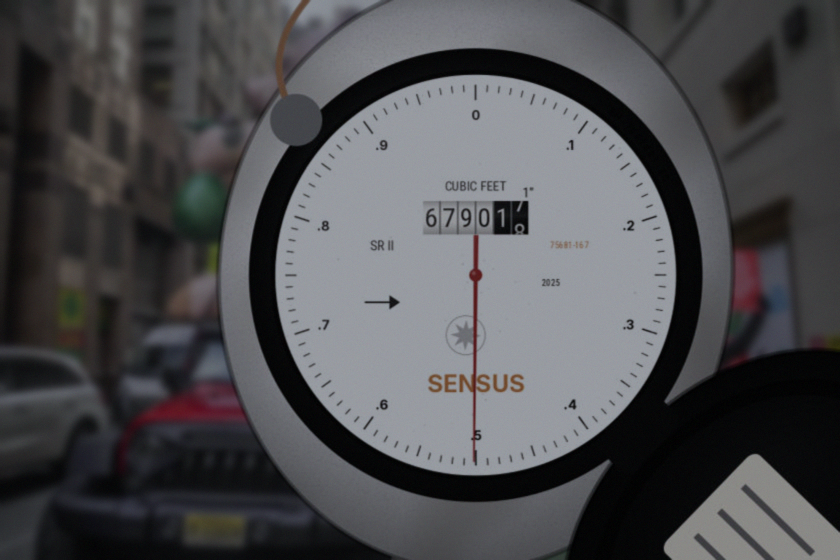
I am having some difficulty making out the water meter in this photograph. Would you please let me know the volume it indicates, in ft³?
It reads 679017.50 ft³
